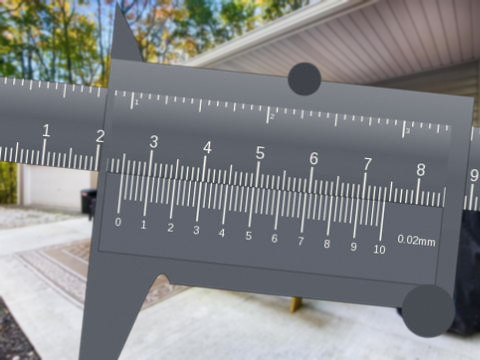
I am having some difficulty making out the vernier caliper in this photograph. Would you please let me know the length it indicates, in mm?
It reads 25.0 mm
